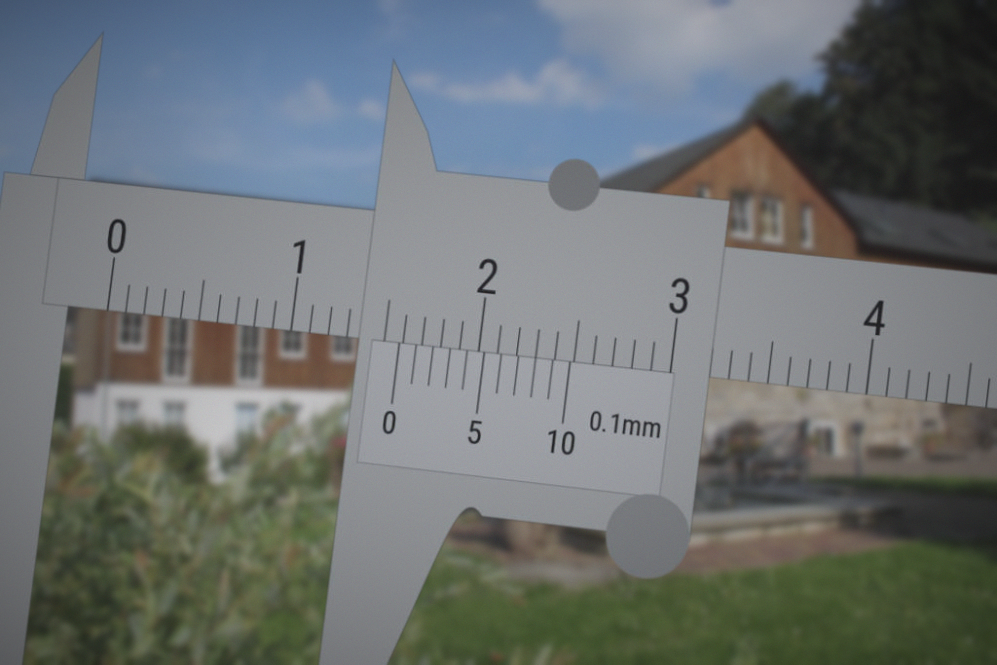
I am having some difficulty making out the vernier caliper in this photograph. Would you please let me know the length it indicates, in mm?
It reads 15.8 mm
